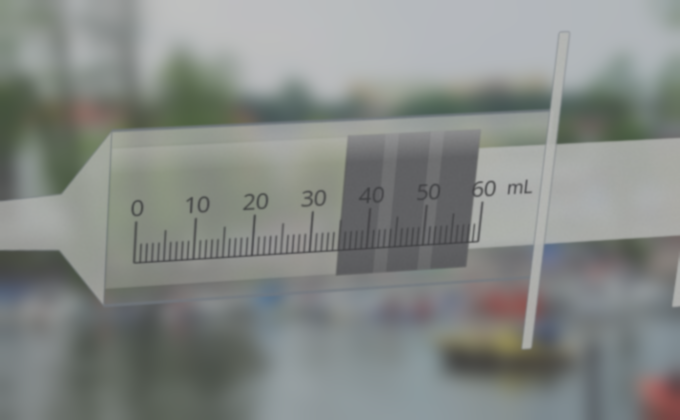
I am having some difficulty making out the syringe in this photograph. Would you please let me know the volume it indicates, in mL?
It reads 35 mL
